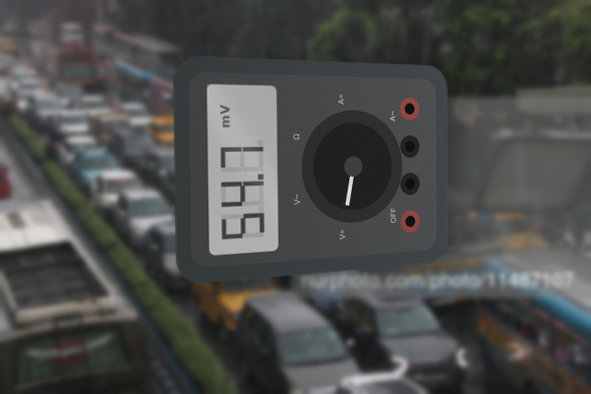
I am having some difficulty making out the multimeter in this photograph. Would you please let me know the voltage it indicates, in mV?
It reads 54.7 mV
